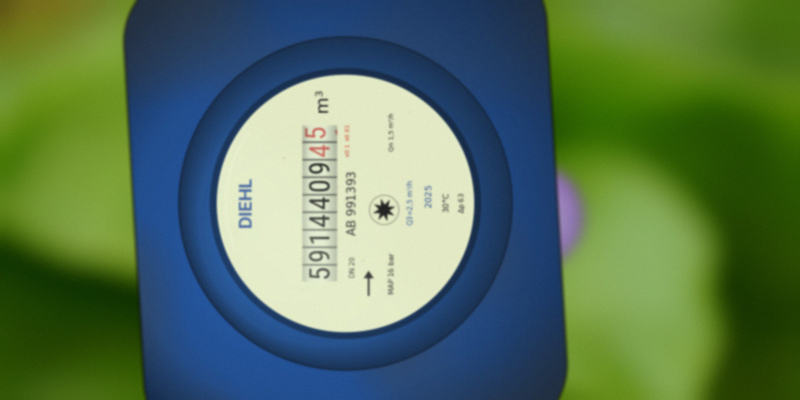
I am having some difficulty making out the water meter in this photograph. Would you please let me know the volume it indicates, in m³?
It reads 5914409.45 m³
